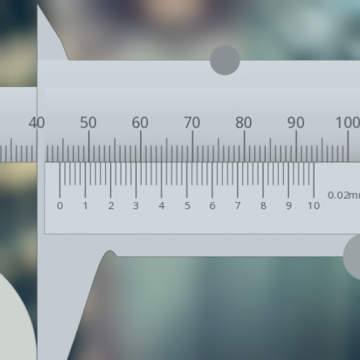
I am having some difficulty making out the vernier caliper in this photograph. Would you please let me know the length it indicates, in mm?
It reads 44.4 mm
